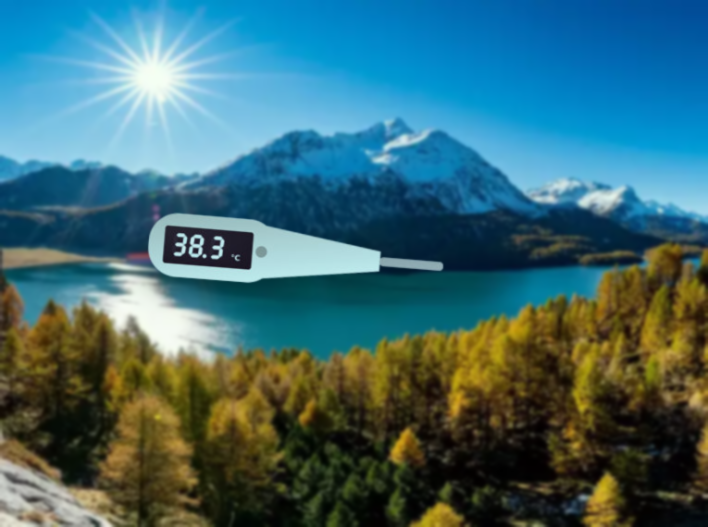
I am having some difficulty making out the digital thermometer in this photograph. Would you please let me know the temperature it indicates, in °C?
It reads 38.3 °C
